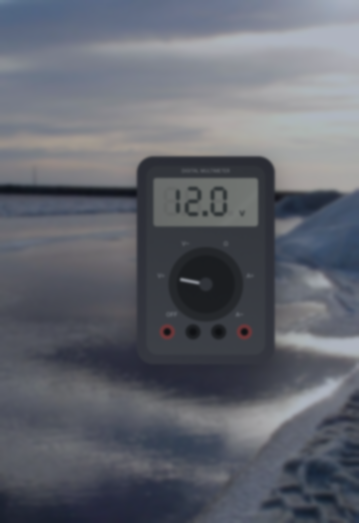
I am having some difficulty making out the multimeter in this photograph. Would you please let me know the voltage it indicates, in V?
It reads 12.0 V
